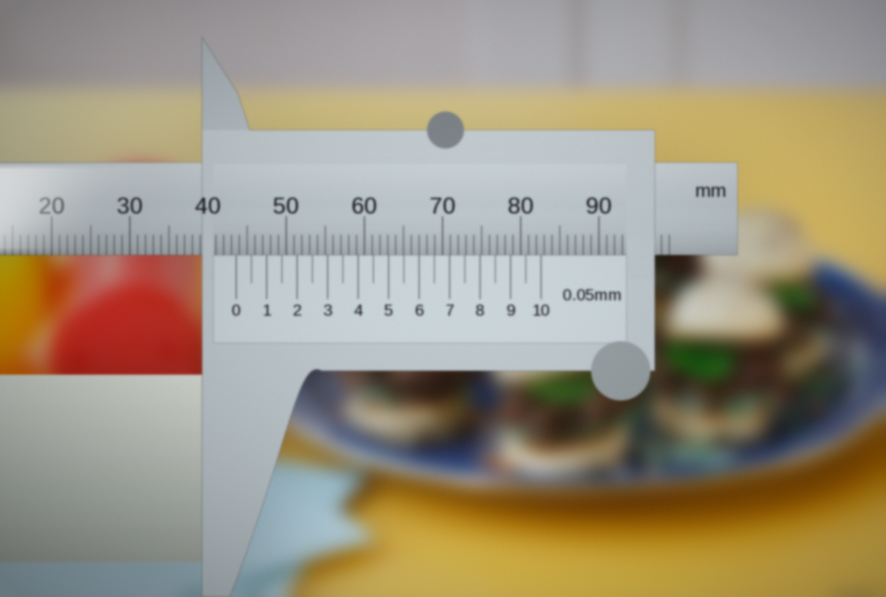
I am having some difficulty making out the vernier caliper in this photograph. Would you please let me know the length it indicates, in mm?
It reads 43.6 mm
